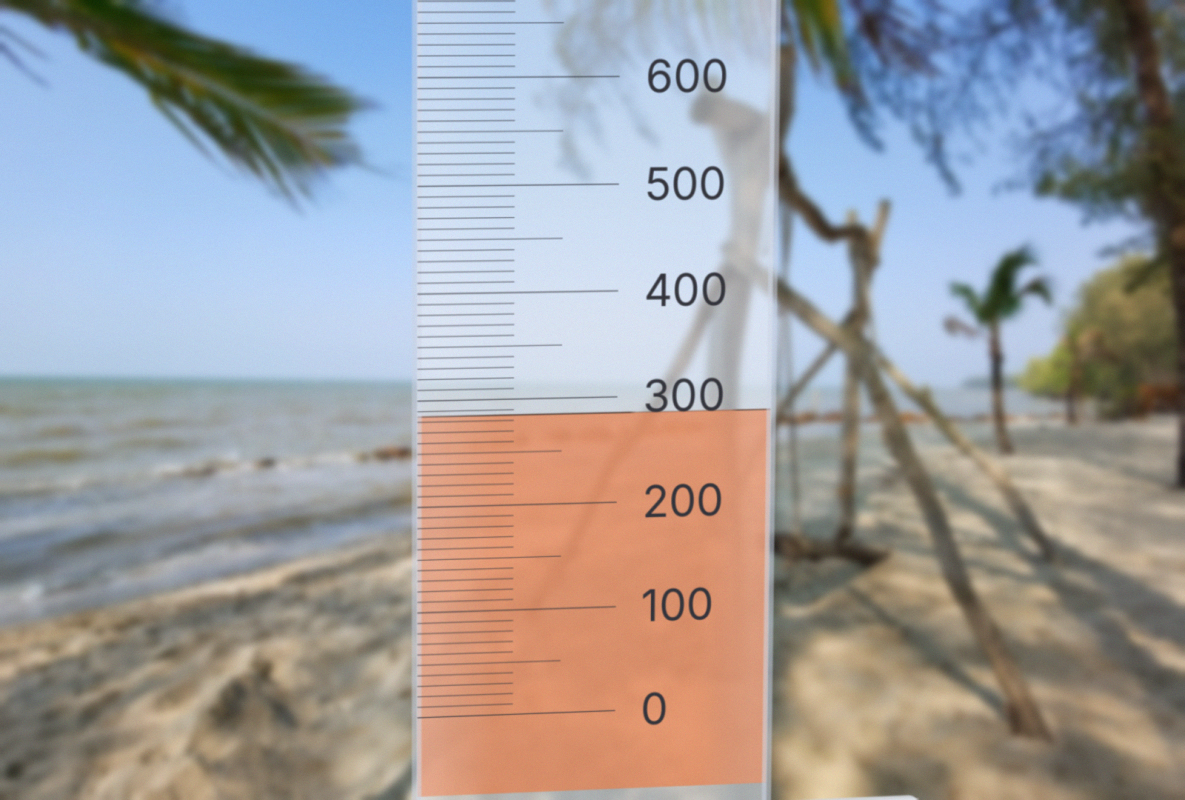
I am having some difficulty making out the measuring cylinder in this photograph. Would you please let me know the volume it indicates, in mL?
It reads 285 mL
